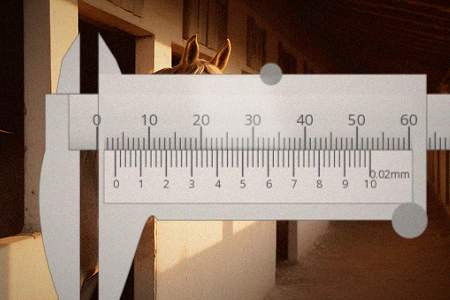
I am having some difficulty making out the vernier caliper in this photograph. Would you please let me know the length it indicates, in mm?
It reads 3.5 mm
